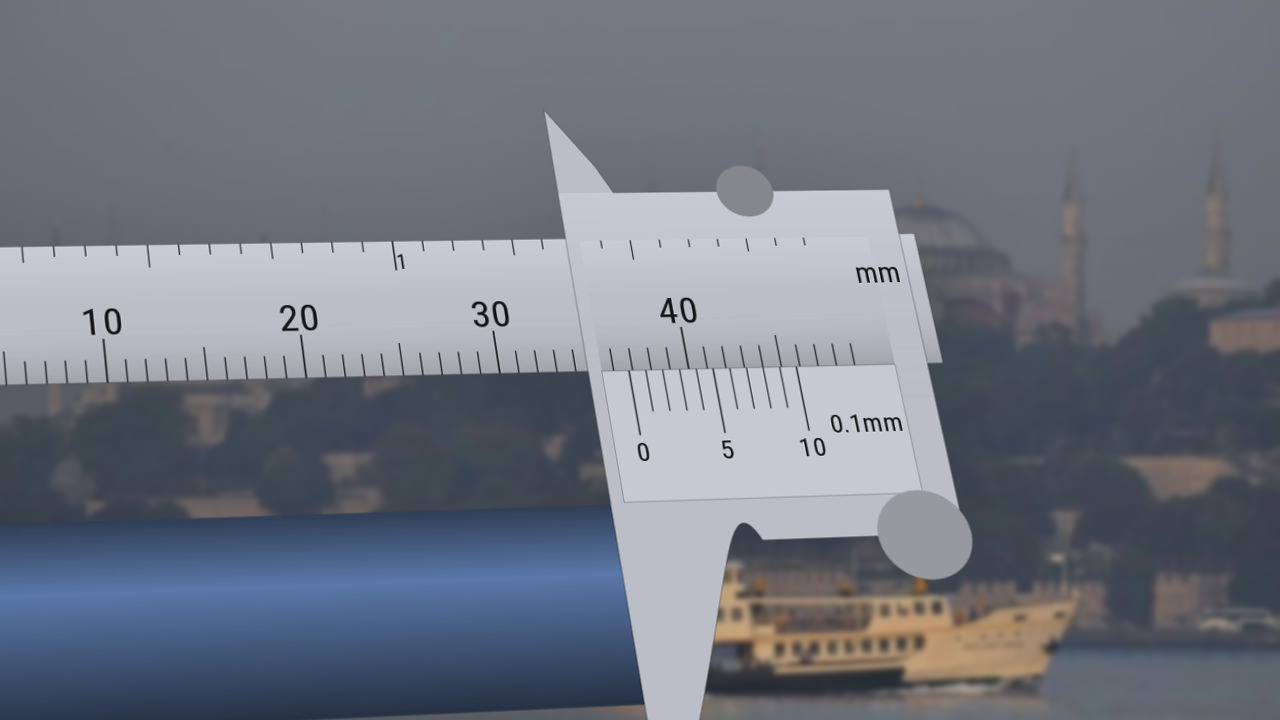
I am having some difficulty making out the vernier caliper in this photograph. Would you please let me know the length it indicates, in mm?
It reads 36.8 mm
